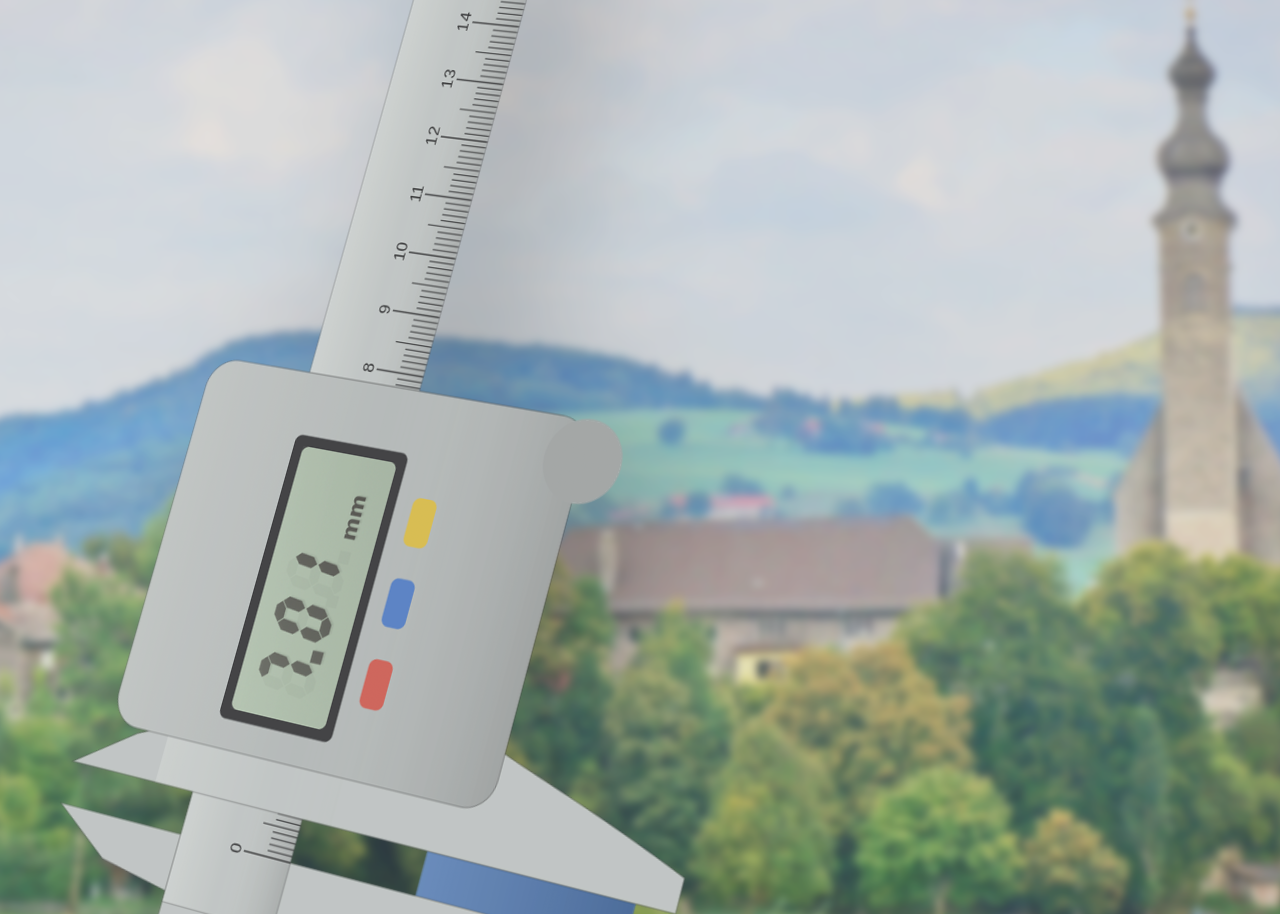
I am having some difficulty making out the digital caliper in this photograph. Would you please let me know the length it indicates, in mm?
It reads 7.01 mm
